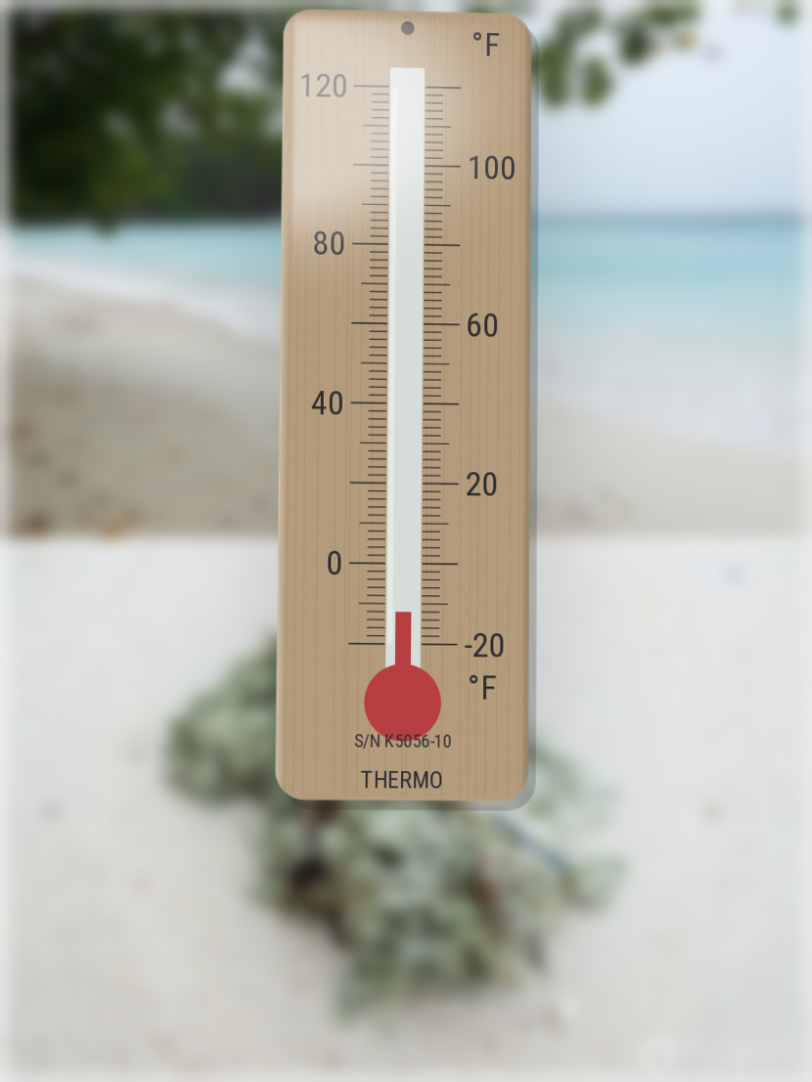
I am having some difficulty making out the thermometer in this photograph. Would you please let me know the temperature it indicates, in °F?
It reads -12 °F
